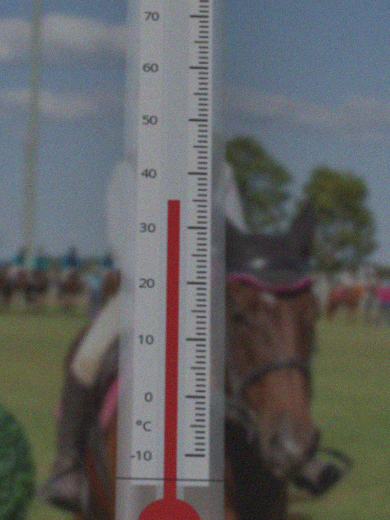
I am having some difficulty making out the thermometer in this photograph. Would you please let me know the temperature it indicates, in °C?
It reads 35 °C
